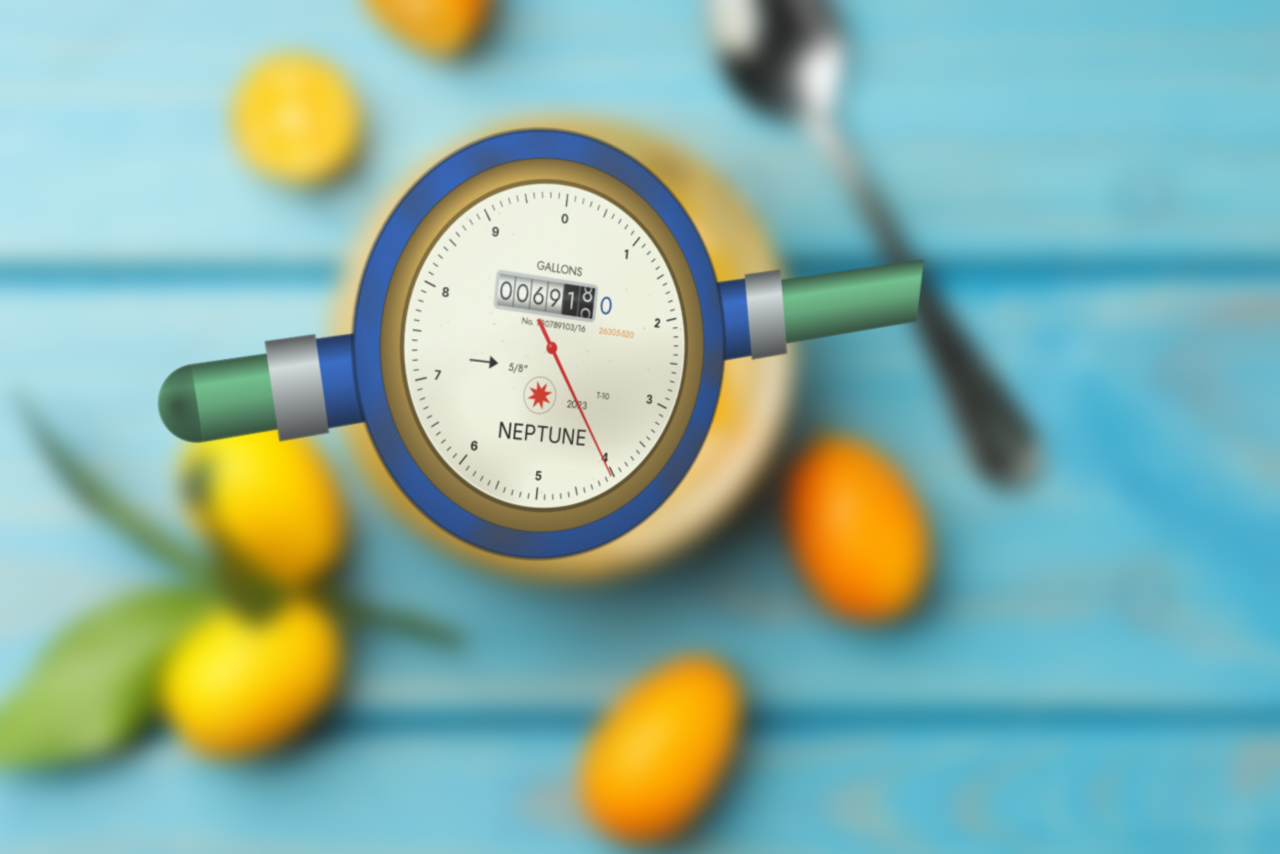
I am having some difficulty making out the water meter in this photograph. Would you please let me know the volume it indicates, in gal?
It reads 69184.0 gal
